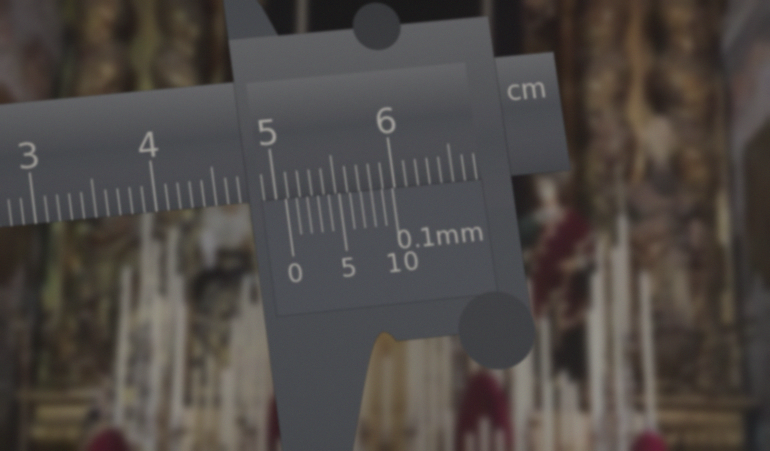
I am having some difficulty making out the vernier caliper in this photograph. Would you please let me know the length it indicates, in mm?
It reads 50.8 mm
